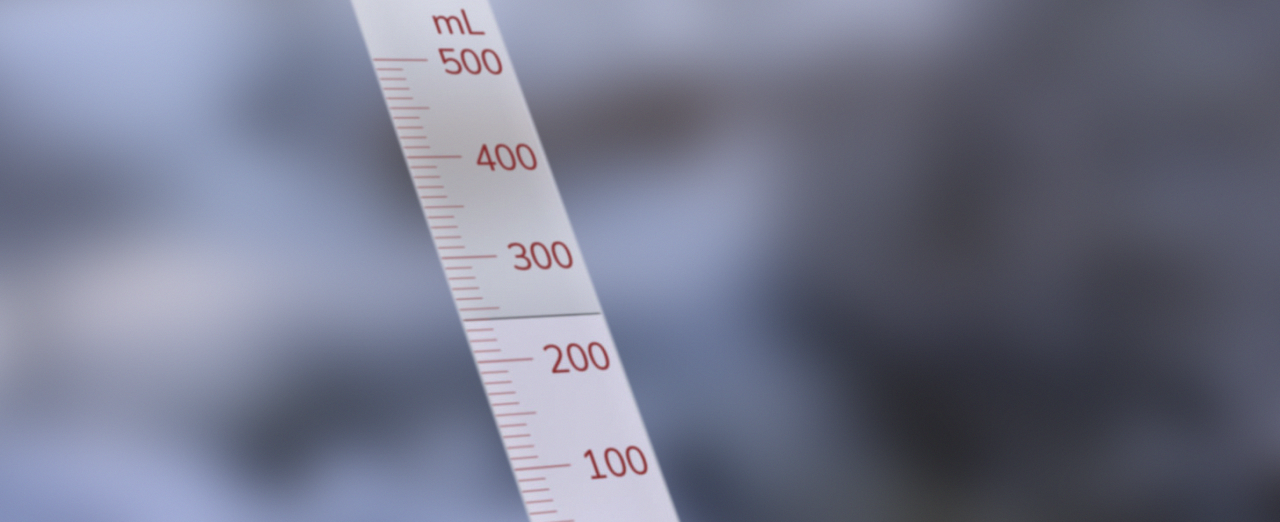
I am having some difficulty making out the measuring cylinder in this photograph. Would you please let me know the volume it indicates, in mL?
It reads 240 mL
